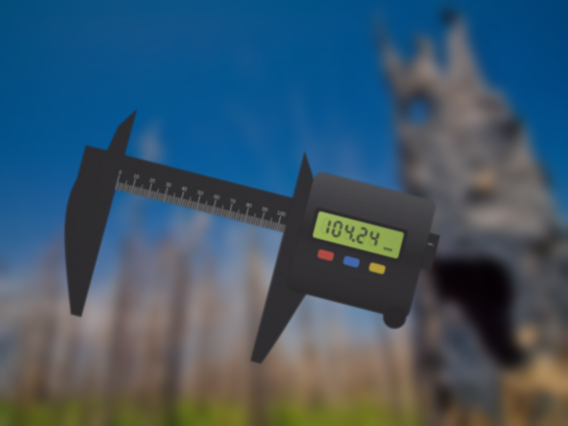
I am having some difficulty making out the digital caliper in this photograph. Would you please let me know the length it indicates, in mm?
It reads 104.24 mm
